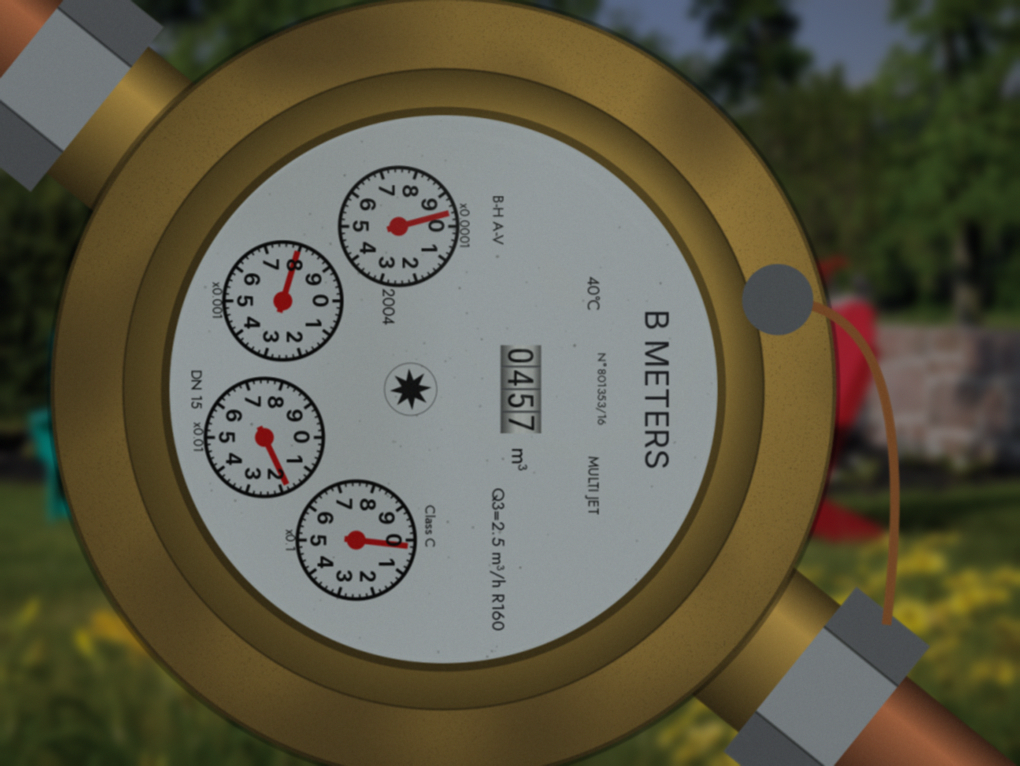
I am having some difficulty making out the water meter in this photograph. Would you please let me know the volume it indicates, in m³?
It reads 457.0179 m³
